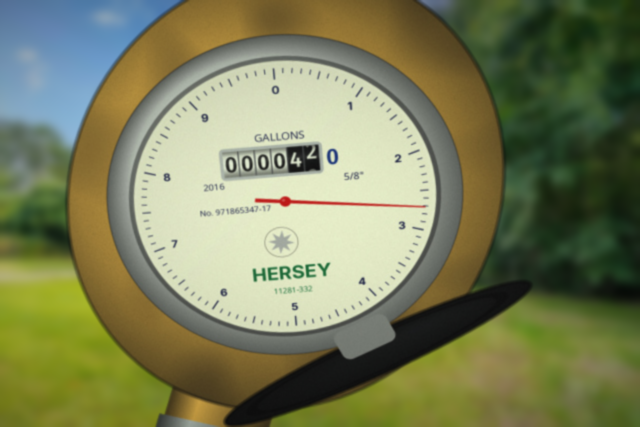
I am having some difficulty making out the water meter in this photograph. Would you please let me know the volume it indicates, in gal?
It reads 422.7 gal
